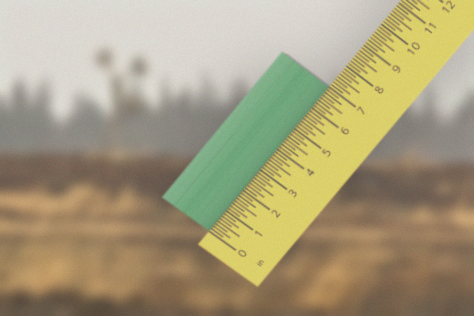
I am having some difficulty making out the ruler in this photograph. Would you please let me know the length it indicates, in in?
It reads 7 in
